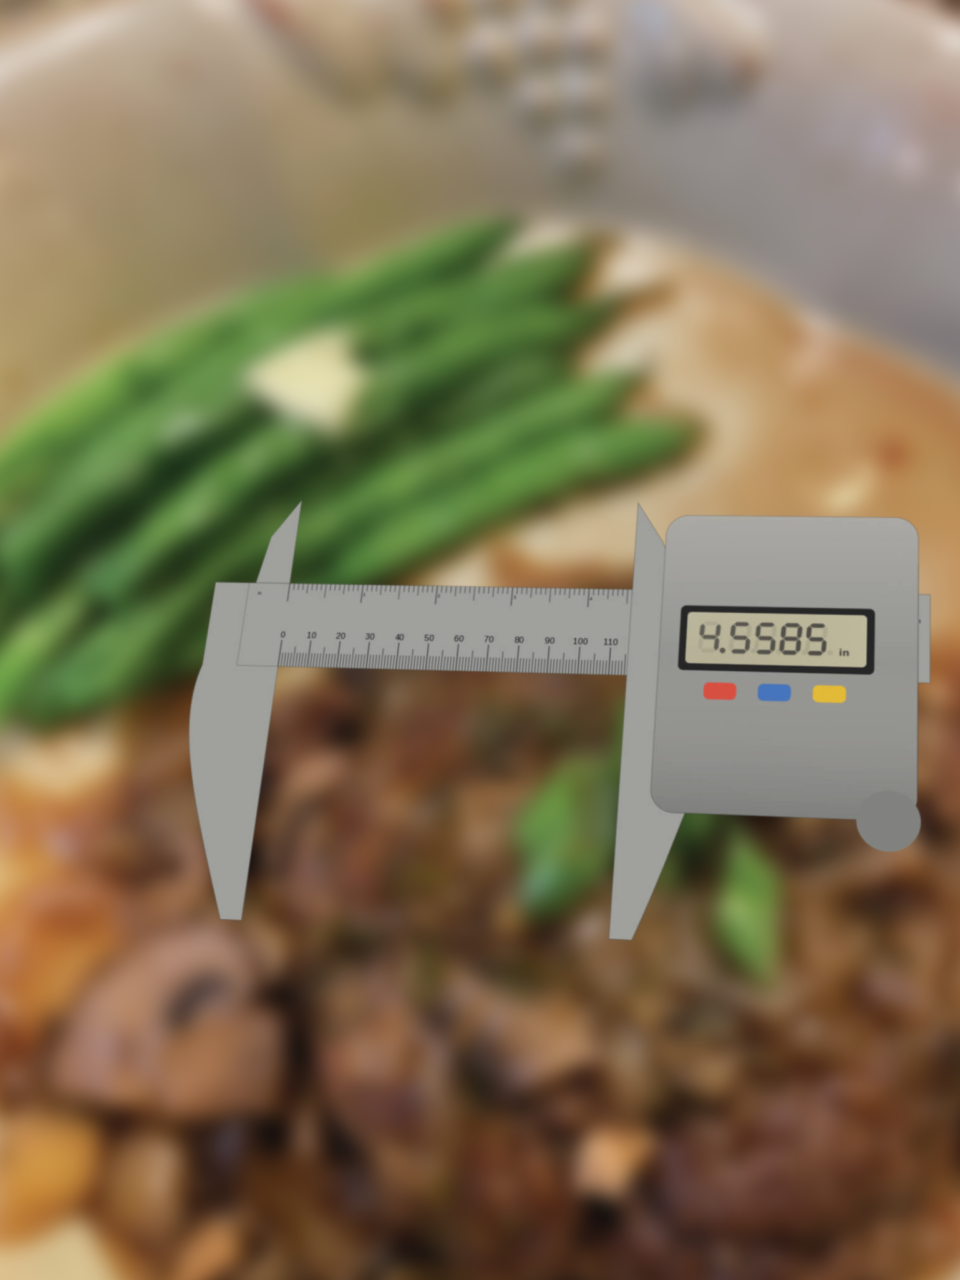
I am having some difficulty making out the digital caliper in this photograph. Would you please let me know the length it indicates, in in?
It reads 4.5585 in
